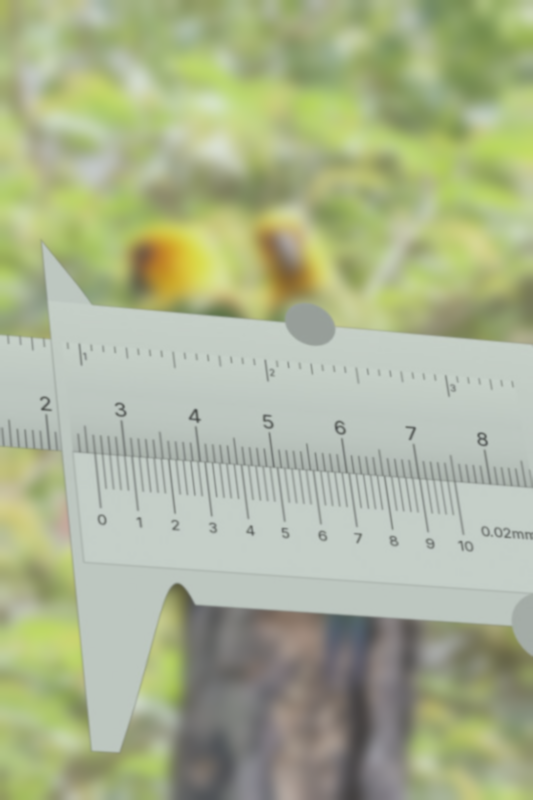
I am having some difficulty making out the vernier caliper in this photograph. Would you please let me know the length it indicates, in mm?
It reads 26.0 mm
